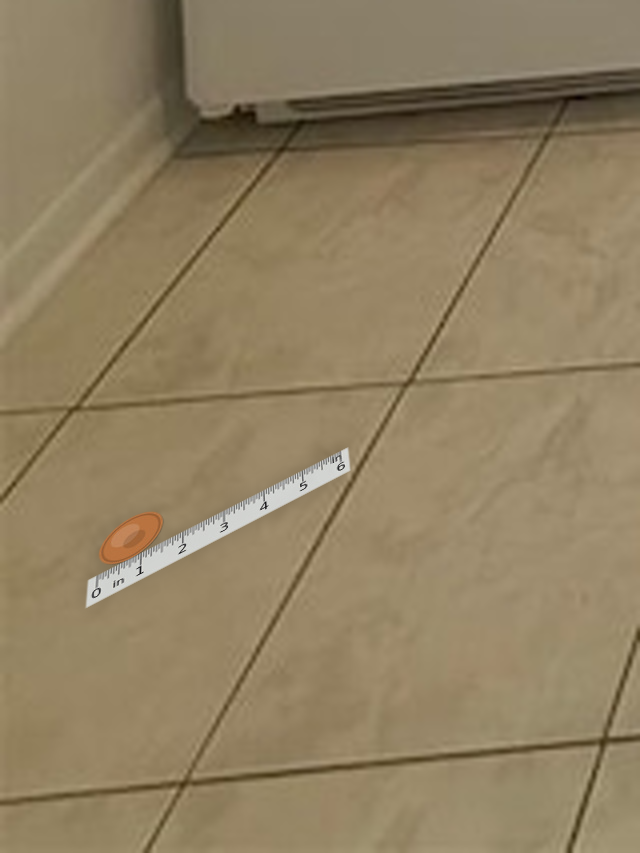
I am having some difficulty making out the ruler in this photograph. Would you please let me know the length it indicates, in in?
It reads 1.5 in
